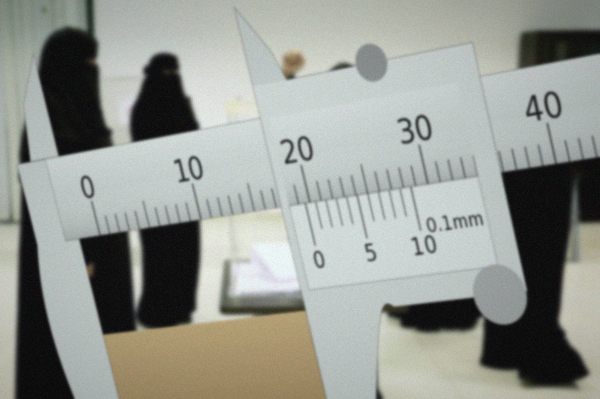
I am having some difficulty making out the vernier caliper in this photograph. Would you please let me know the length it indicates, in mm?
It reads 19.6 mm
